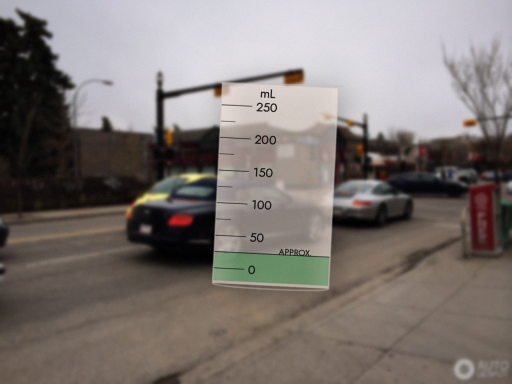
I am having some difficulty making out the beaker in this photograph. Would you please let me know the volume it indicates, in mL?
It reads 25 mL
